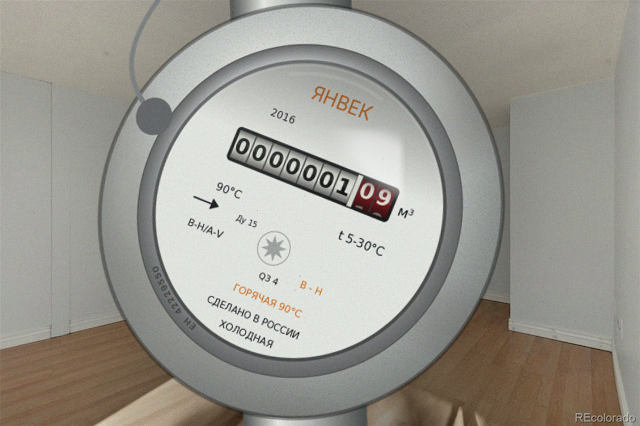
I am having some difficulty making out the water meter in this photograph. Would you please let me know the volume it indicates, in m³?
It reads 1.09 m³
